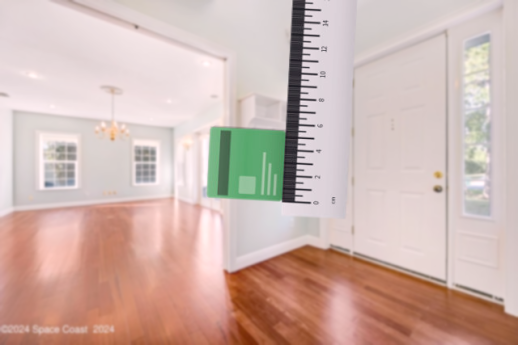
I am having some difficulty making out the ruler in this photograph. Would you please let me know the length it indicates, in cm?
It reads 5.5 cm
